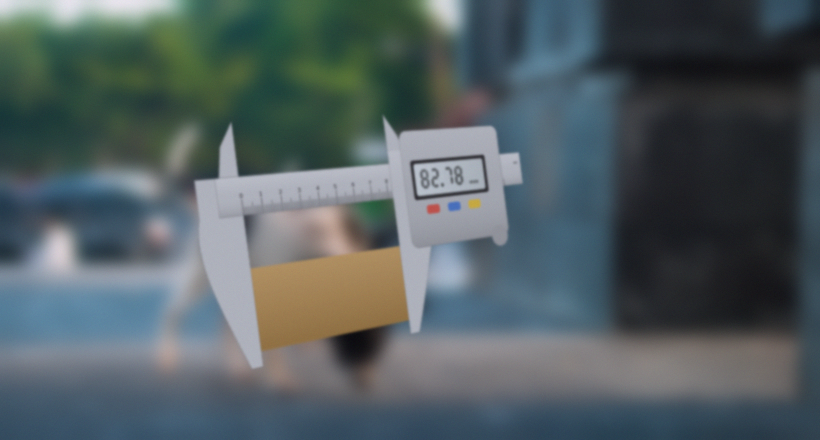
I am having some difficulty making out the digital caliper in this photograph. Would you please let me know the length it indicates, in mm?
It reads 82.78 mm
